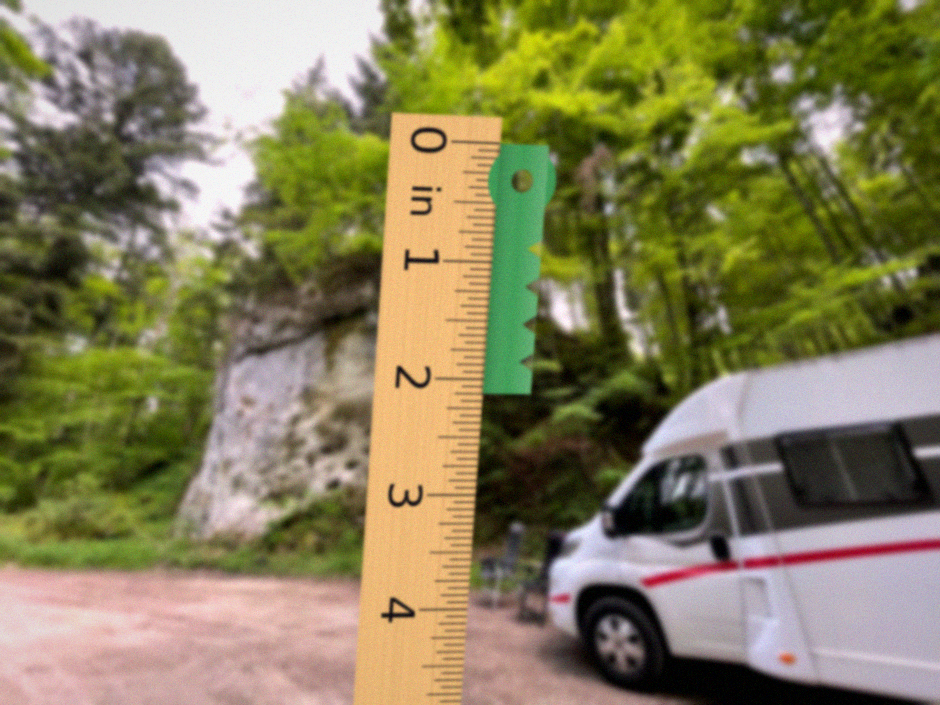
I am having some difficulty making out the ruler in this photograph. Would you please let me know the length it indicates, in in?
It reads 2.125 in
